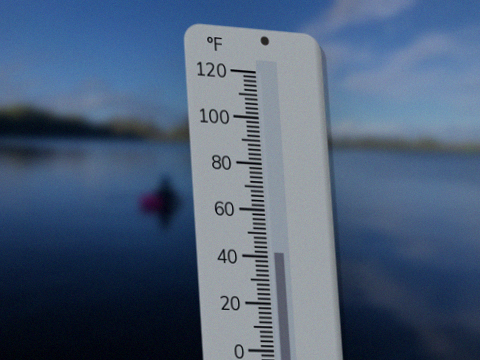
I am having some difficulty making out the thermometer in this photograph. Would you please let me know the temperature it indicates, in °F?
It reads 42 °F
